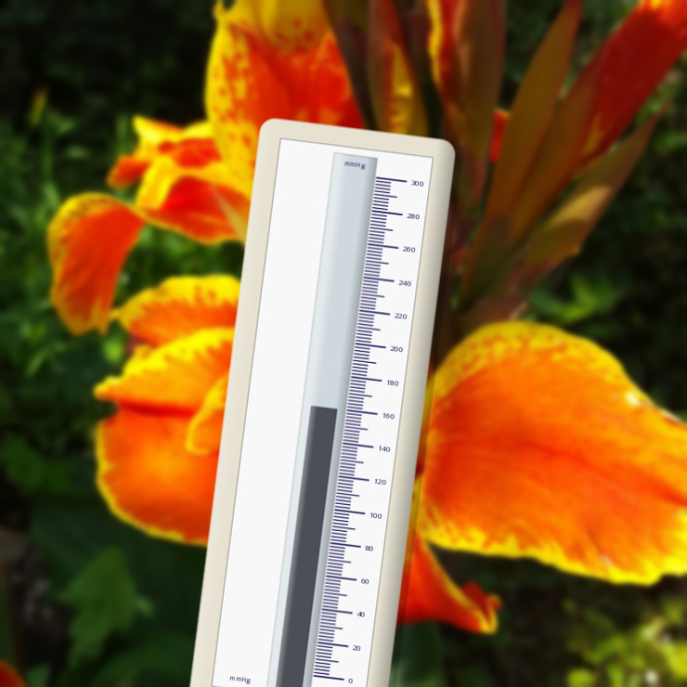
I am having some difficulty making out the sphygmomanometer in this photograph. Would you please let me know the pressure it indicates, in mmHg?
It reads 160 mmHg
